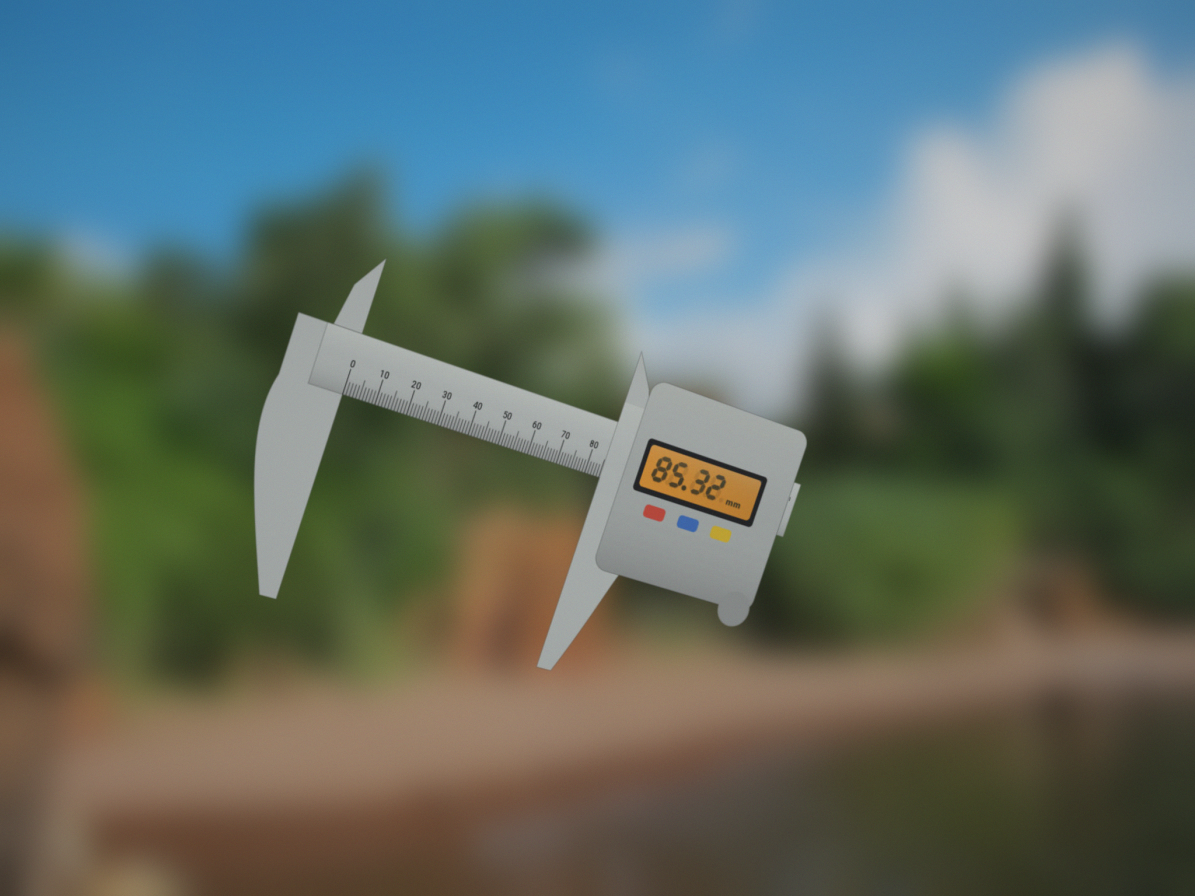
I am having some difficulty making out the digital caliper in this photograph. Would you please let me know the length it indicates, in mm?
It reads 85.32 mm
